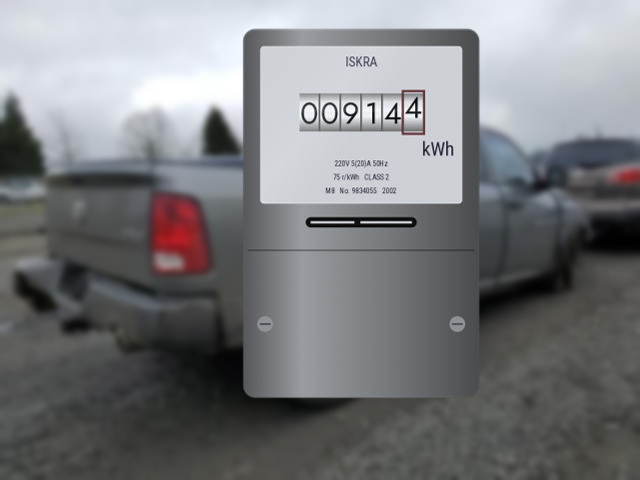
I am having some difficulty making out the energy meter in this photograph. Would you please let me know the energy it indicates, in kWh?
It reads 914.4 kWh
